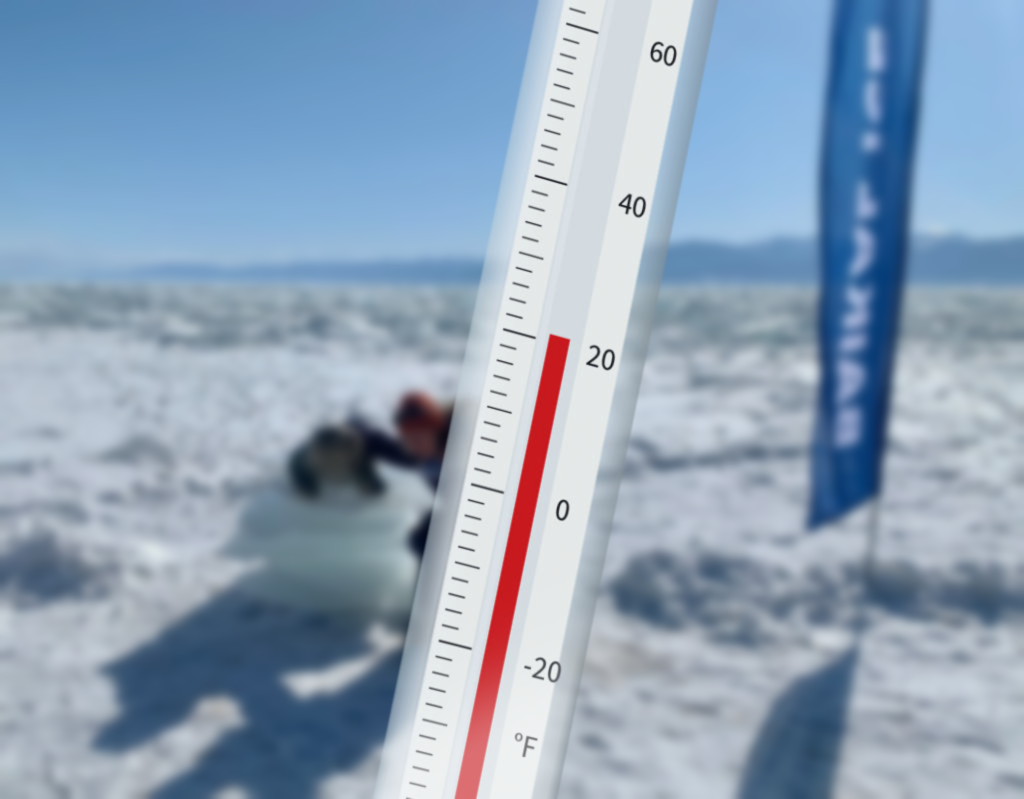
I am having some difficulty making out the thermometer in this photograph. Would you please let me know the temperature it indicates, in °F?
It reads 21 °F
